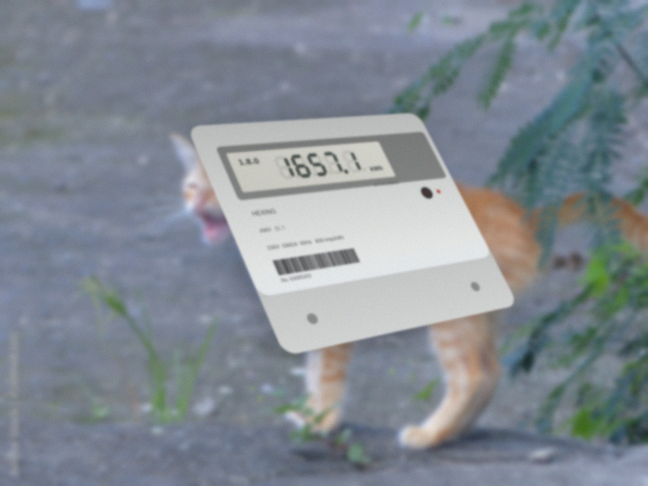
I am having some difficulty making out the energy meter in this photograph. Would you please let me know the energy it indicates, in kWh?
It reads 1657.1 kWh
